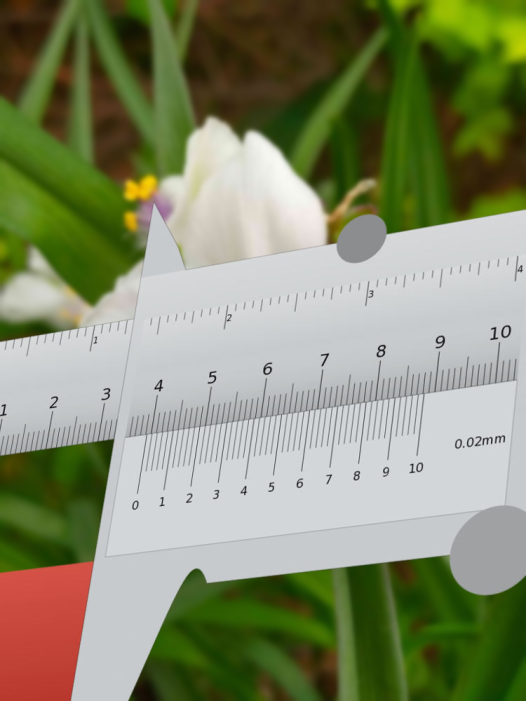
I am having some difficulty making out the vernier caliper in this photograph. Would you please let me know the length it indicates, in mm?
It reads 39.2 mm
